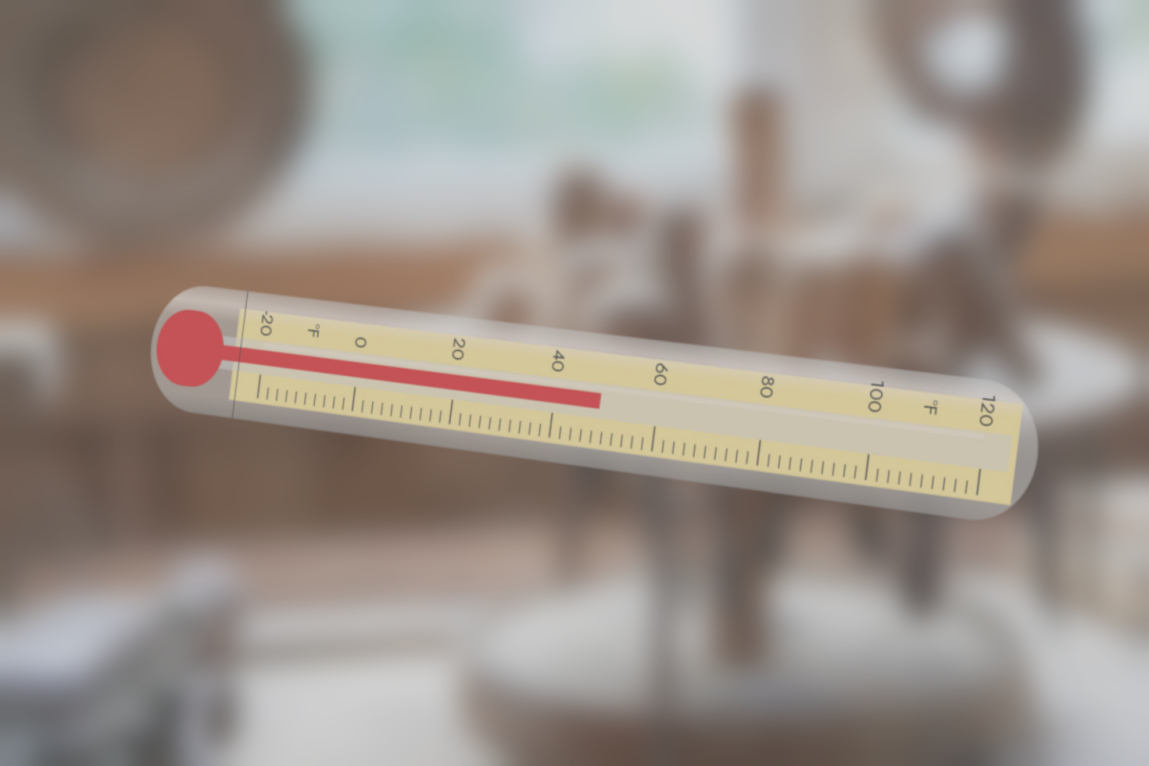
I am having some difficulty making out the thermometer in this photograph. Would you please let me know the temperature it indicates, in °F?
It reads 49 °F
